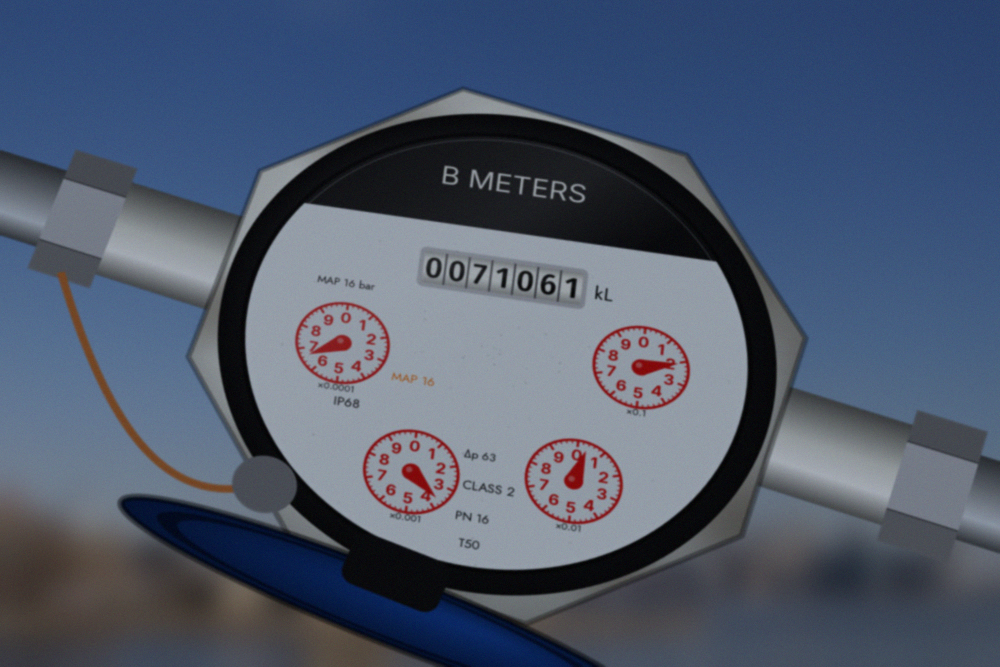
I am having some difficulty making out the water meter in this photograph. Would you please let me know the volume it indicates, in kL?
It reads 71061.2036 kL
